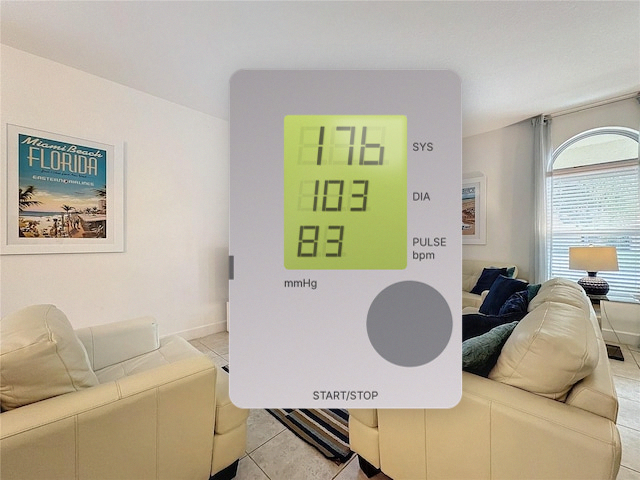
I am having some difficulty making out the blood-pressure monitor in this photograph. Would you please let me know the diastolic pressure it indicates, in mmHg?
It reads 103 mmHg
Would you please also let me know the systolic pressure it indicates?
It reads 176 mmHg
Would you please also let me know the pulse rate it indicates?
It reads 83 bpm
